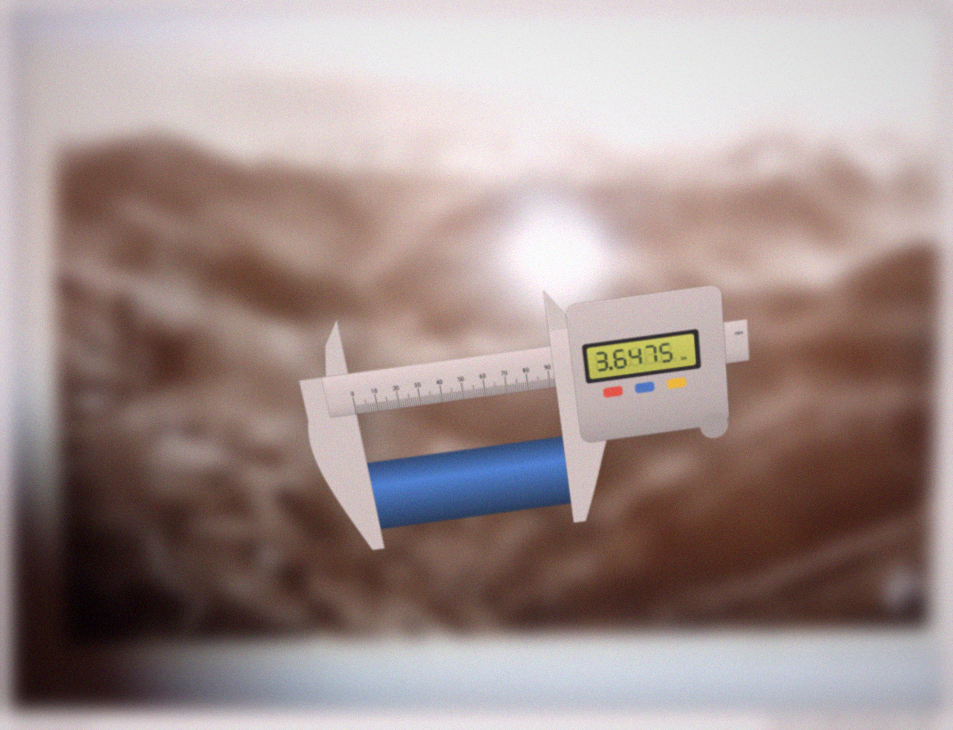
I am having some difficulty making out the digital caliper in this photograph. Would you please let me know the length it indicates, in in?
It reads 3.6475 in
